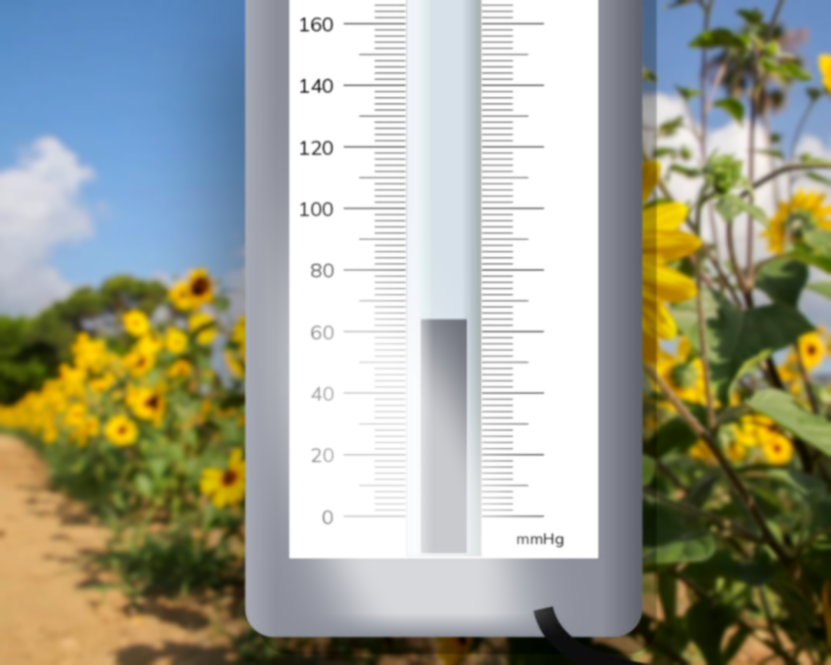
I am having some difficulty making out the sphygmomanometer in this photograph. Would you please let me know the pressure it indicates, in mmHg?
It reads 64 mmHg
